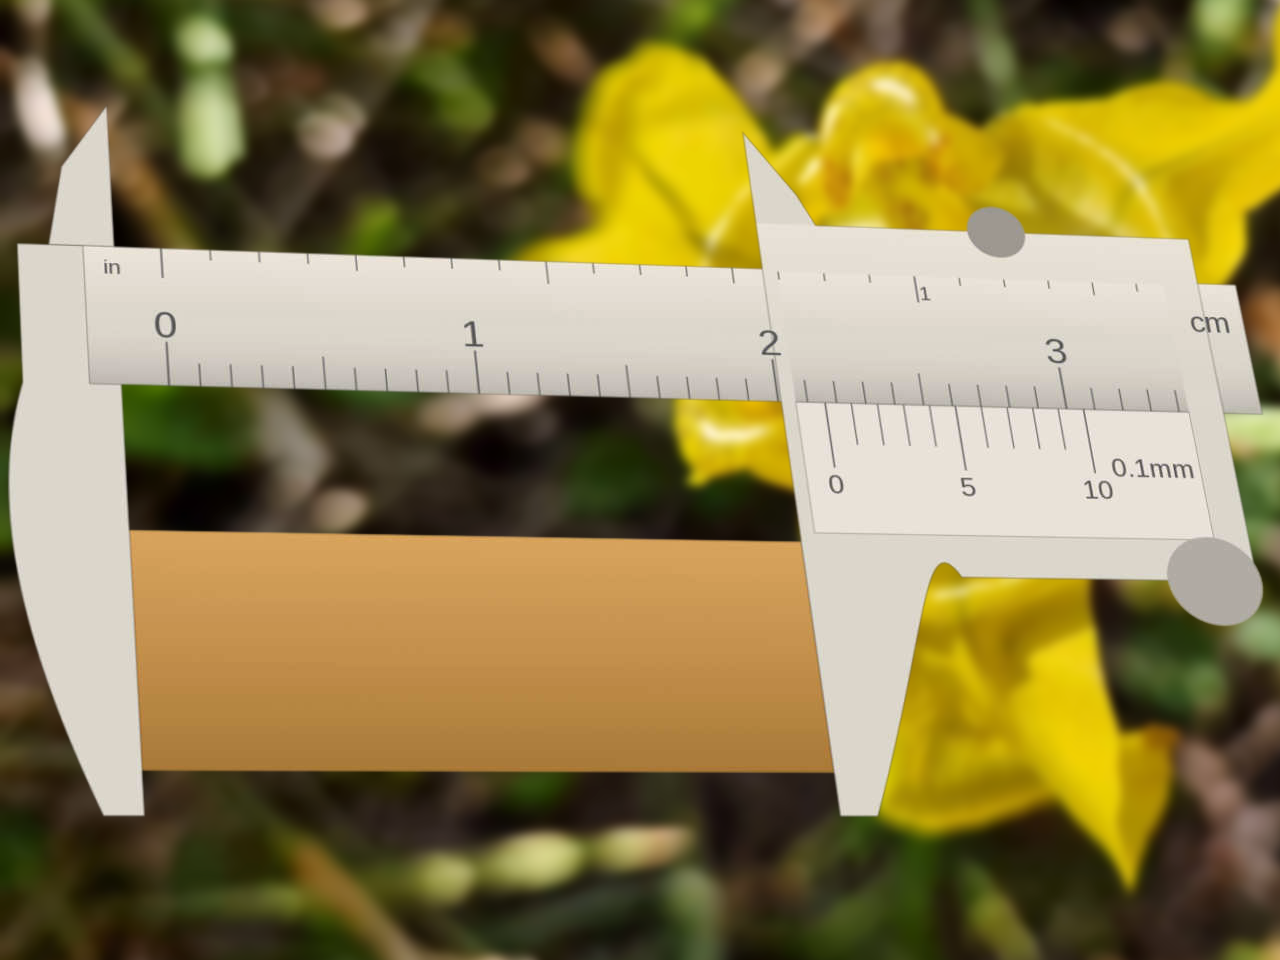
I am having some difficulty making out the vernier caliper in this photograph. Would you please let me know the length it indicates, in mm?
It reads 21.6 mm
